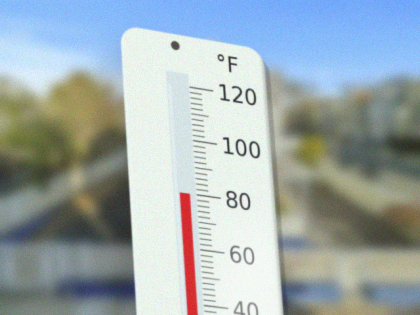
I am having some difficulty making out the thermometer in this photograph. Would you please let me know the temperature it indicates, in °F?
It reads 80 °F
